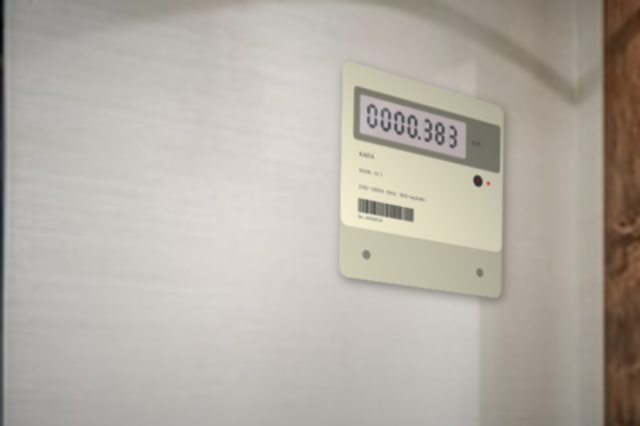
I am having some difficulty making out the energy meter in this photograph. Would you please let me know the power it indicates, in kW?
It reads 0.383 kW
